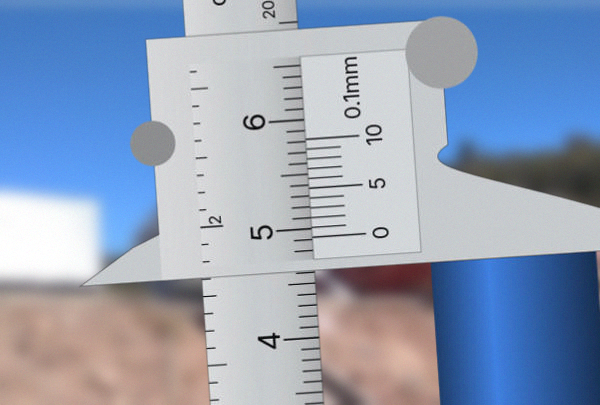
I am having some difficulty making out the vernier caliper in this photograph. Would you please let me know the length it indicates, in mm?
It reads 49.2 mm
